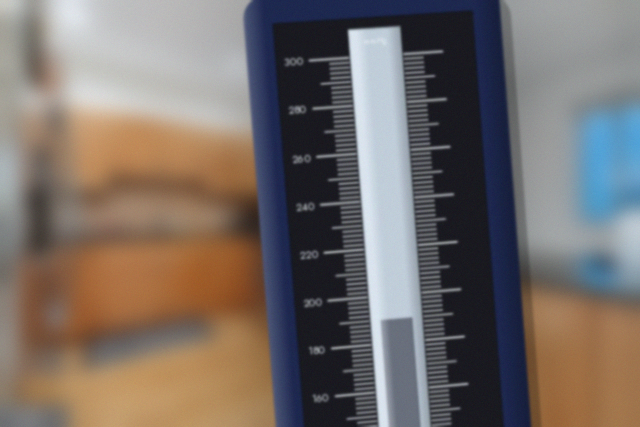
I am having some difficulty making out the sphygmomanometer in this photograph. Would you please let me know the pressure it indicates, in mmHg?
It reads 190 mmHg
